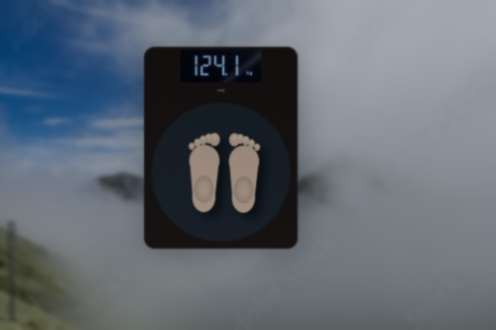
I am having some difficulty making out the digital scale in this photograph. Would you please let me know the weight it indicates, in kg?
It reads 124.1 kg
